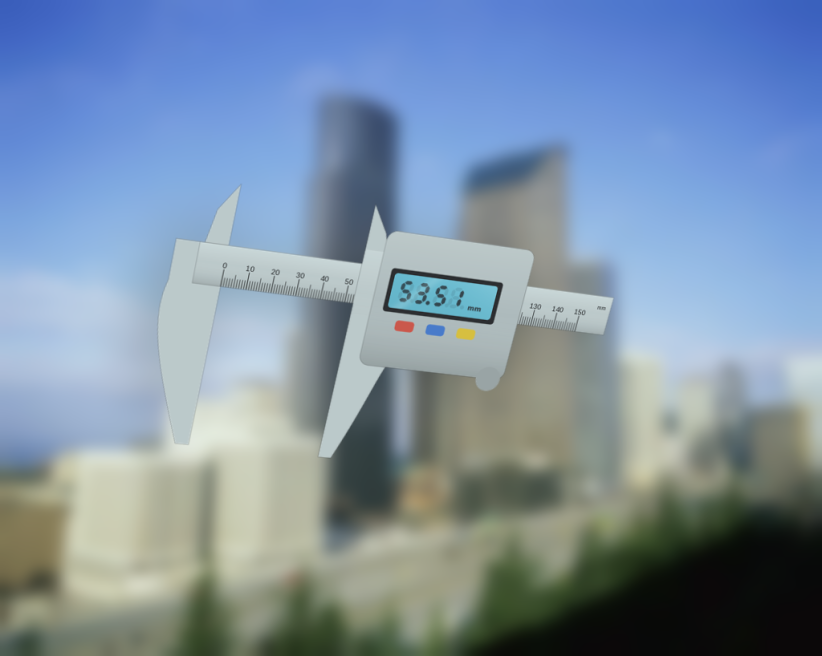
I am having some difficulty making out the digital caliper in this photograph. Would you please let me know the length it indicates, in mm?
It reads 53.51 mm
